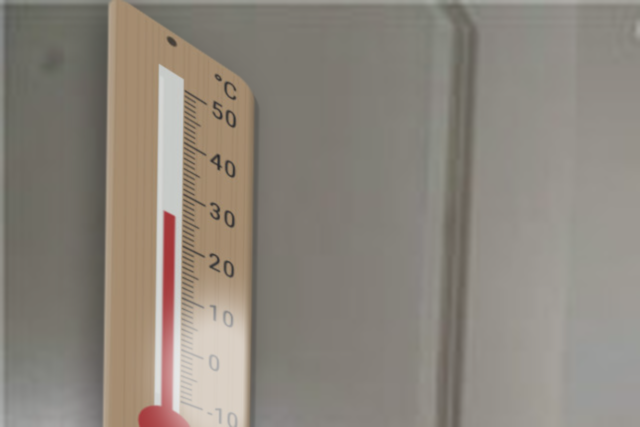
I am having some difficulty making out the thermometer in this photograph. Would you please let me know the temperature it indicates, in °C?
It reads 25 °C
